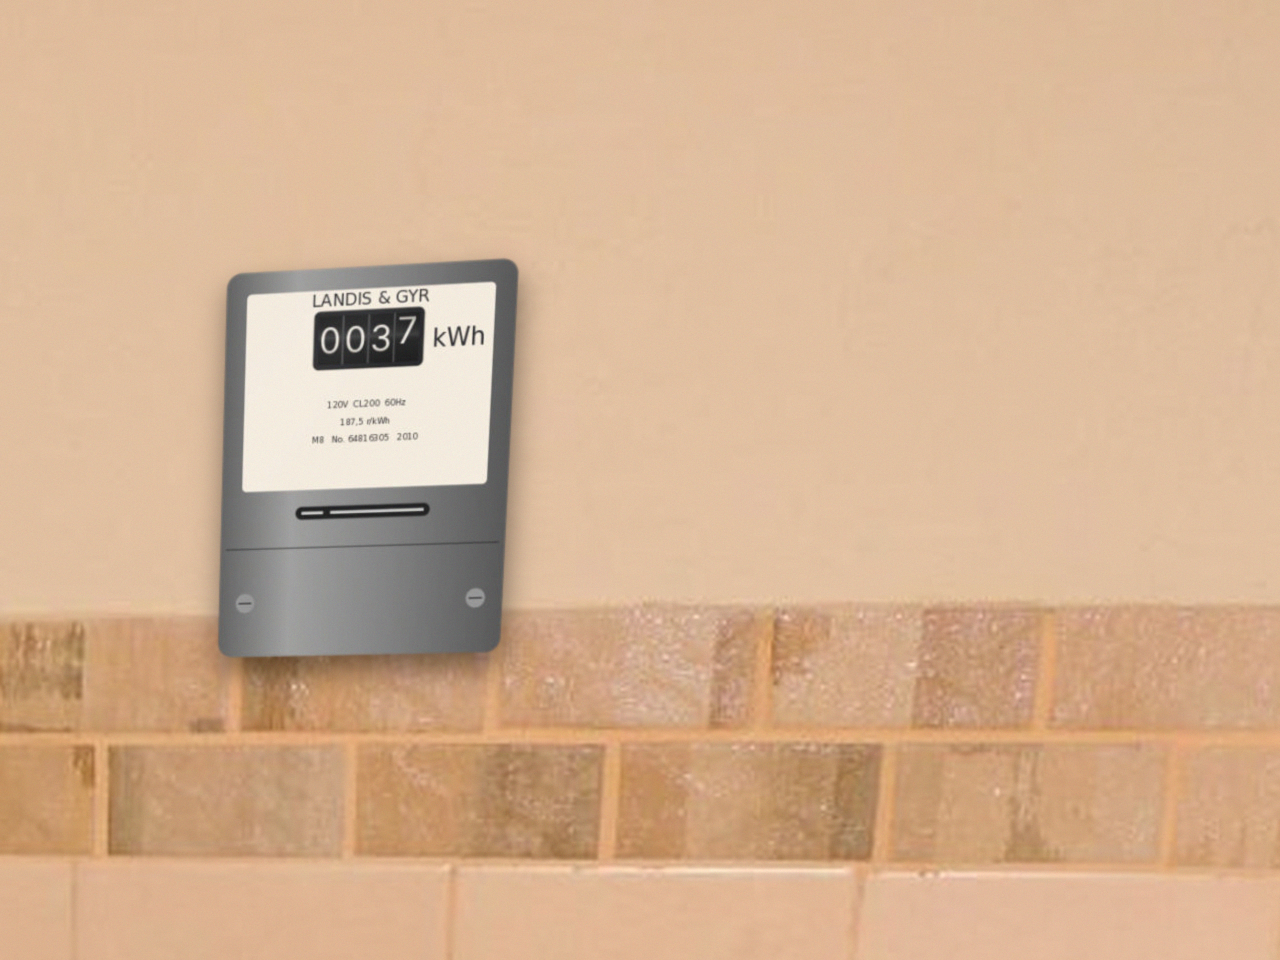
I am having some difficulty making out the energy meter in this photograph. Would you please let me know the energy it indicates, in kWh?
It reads 37 kWh
